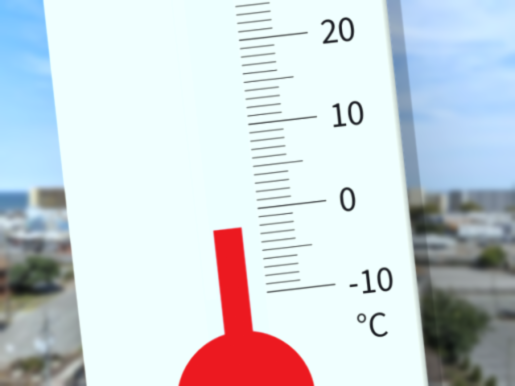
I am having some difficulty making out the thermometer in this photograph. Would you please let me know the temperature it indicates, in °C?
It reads -2 °C
